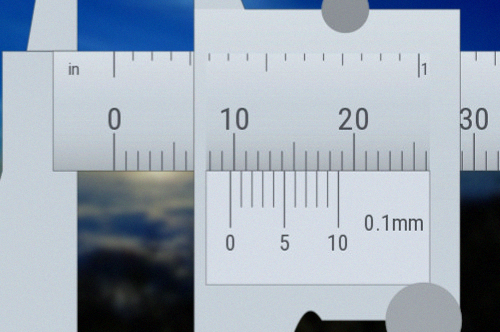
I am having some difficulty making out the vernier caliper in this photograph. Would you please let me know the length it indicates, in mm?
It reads 9.7 mm
